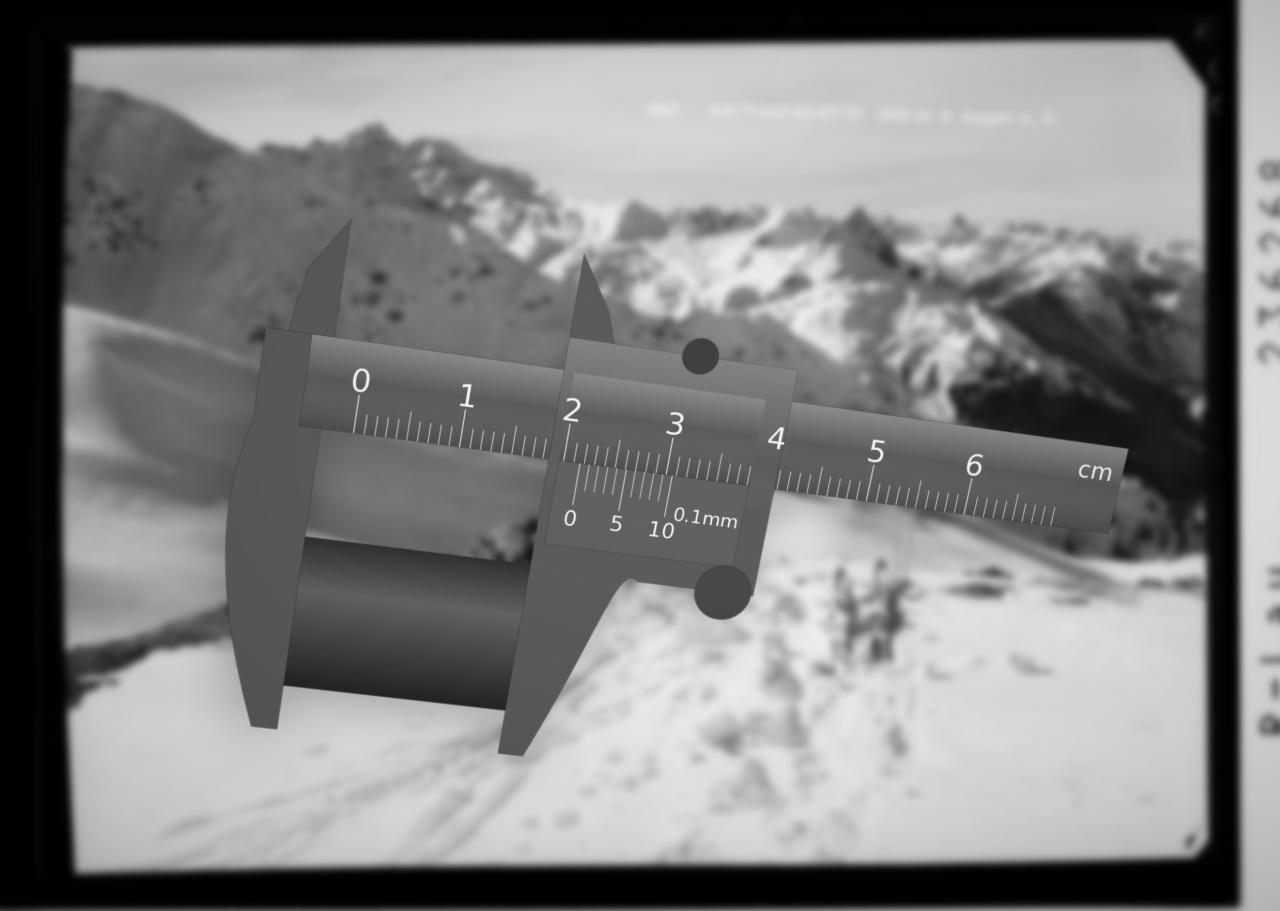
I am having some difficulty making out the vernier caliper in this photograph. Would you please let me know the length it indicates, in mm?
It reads 21.6 mm
